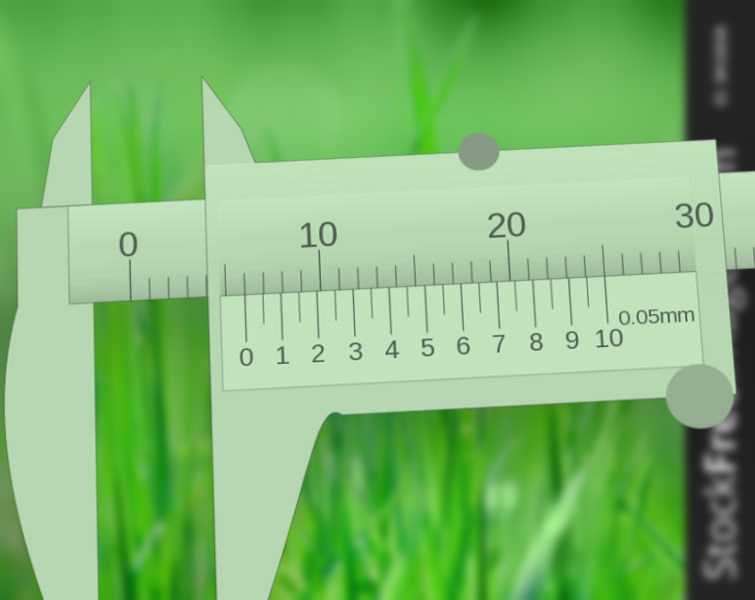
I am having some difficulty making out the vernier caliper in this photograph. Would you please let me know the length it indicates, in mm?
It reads 6.0 mm
